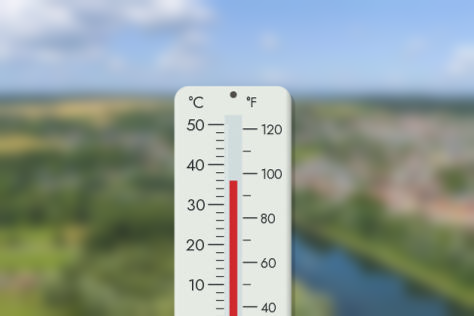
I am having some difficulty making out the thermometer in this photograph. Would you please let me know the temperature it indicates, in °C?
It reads 36 °C
